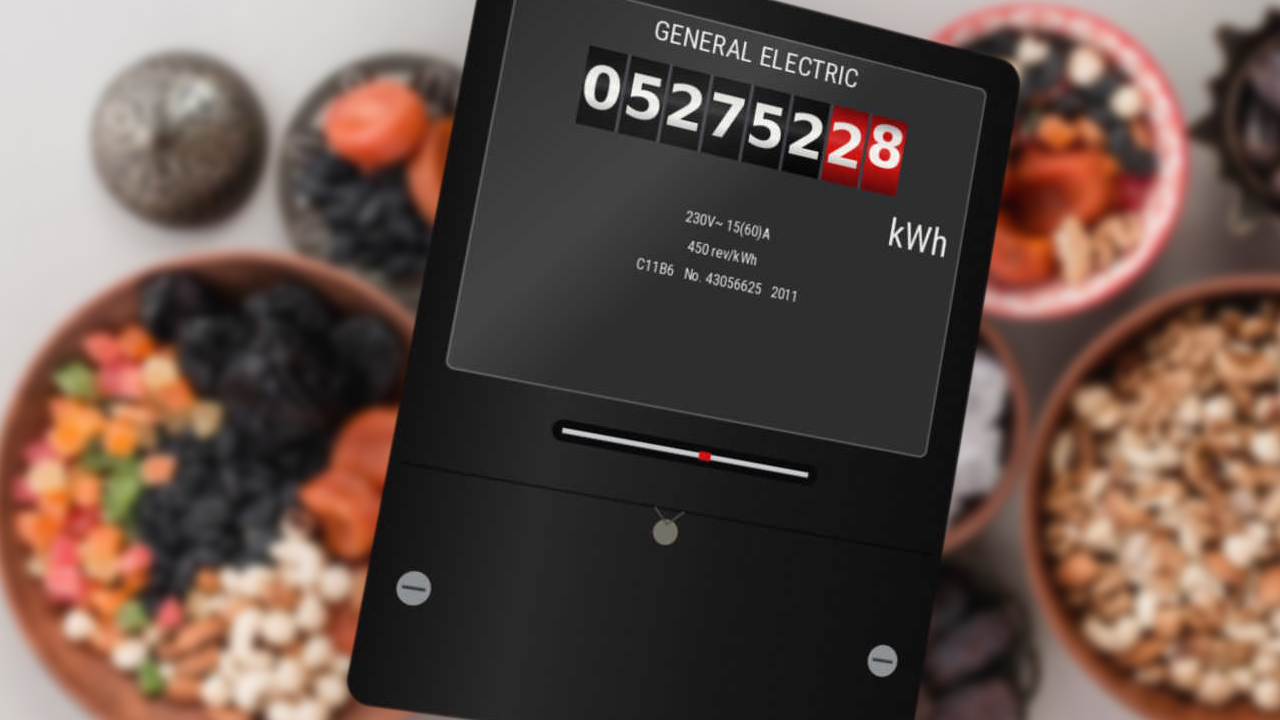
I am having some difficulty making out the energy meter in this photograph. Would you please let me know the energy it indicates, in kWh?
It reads 52752.28 kWh
